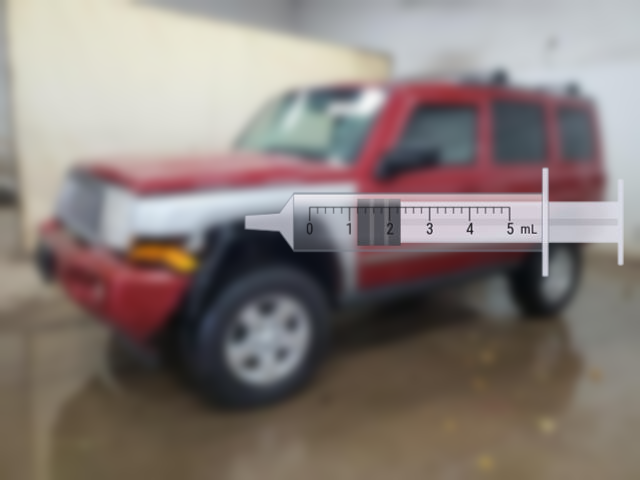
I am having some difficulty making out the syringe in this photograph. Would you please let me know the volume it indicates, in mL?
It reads 1.2 mL
